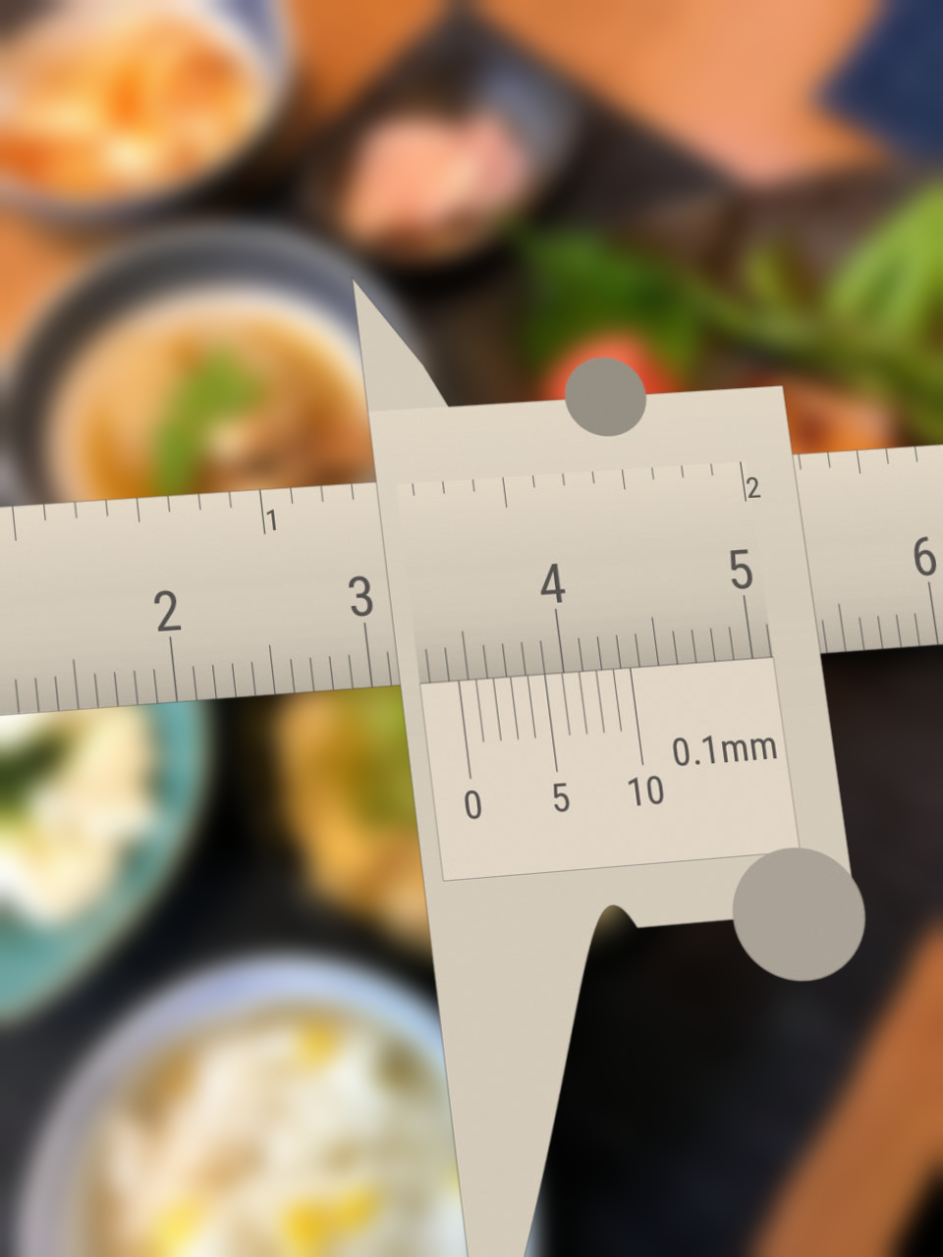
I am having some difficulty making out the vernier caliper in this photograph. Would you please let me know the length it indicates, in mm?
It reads 34.5 mm
